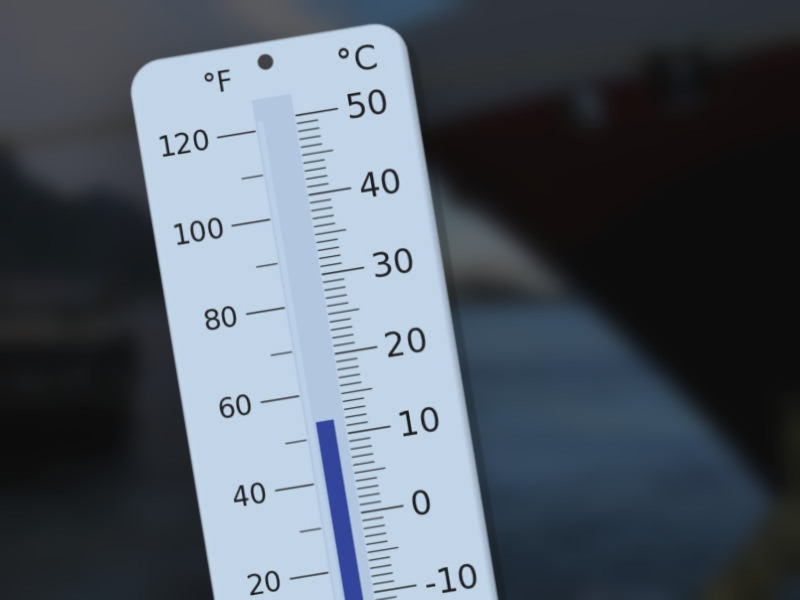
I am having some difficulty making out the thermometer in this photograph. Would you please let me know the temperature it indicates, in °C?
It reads 12 °C
